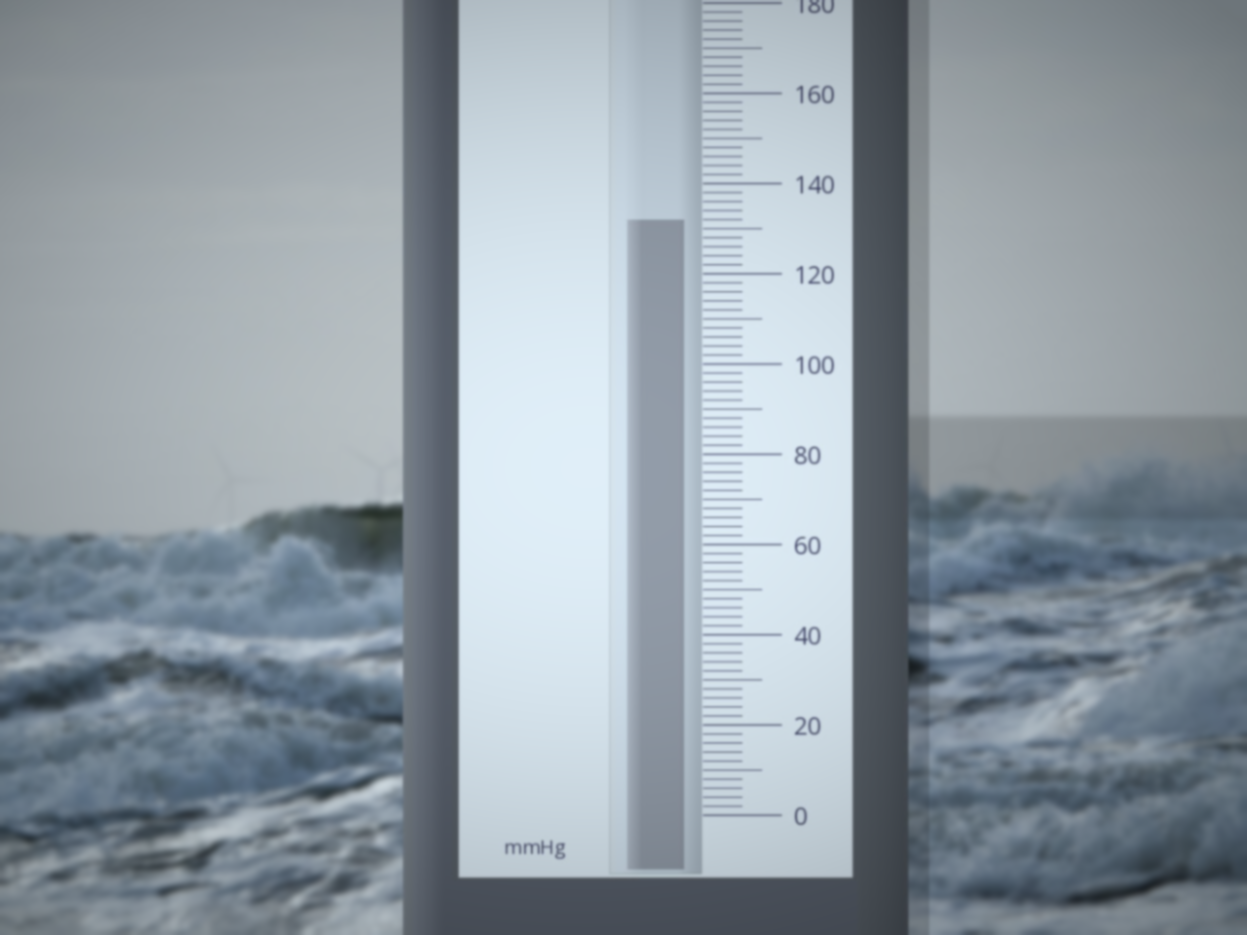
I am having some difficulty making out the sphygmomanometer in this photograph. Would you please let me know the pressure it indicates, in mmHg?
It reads 132 mmHg
